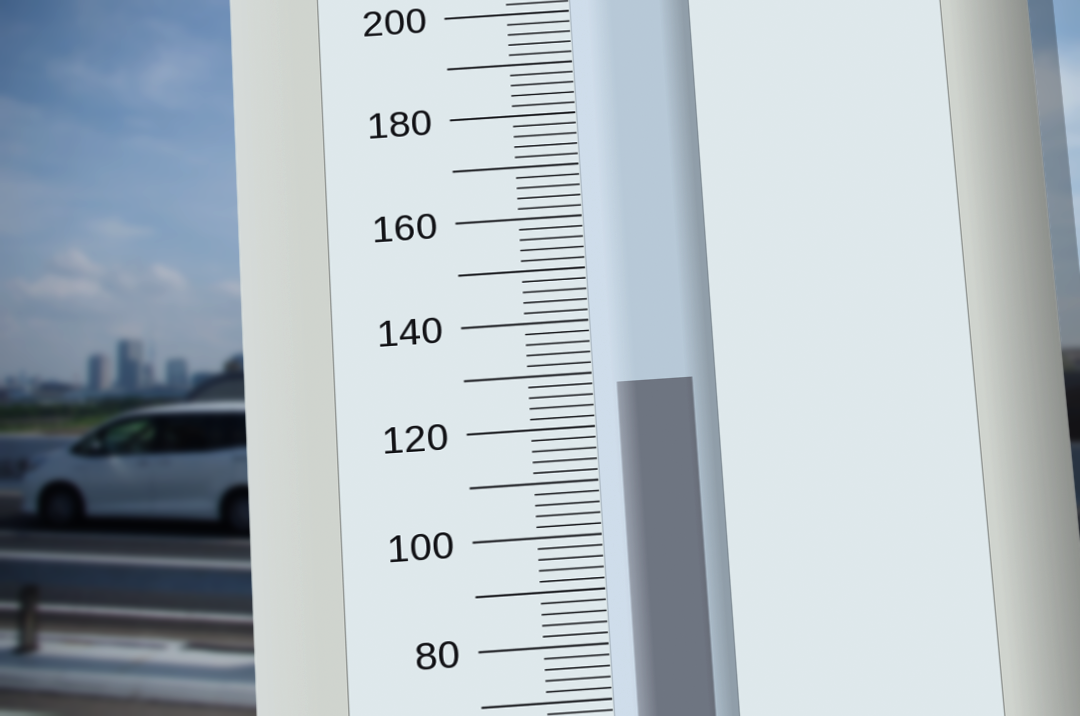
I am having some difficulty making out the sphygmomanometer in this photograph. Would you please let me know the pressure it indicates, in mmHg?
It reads 128 mmHg
